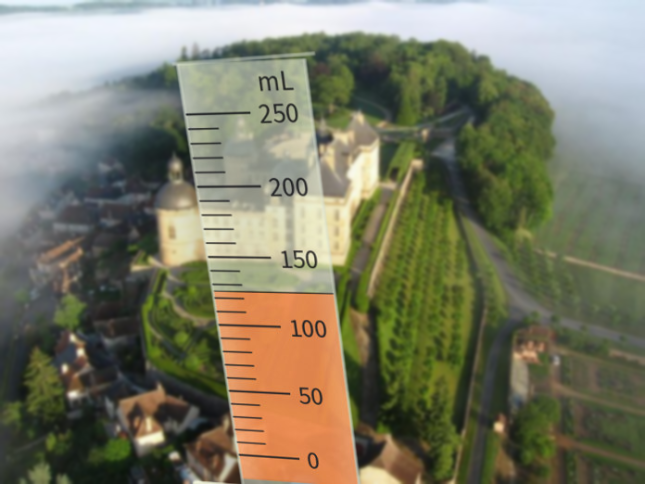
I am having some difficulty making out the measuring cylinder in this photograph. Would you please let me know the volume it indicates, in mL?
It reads 125 mL
